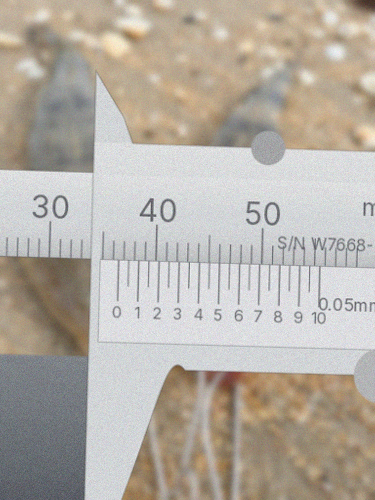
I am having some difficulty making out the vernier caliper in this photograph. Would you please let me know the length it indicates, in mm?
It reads 36.5 mm
